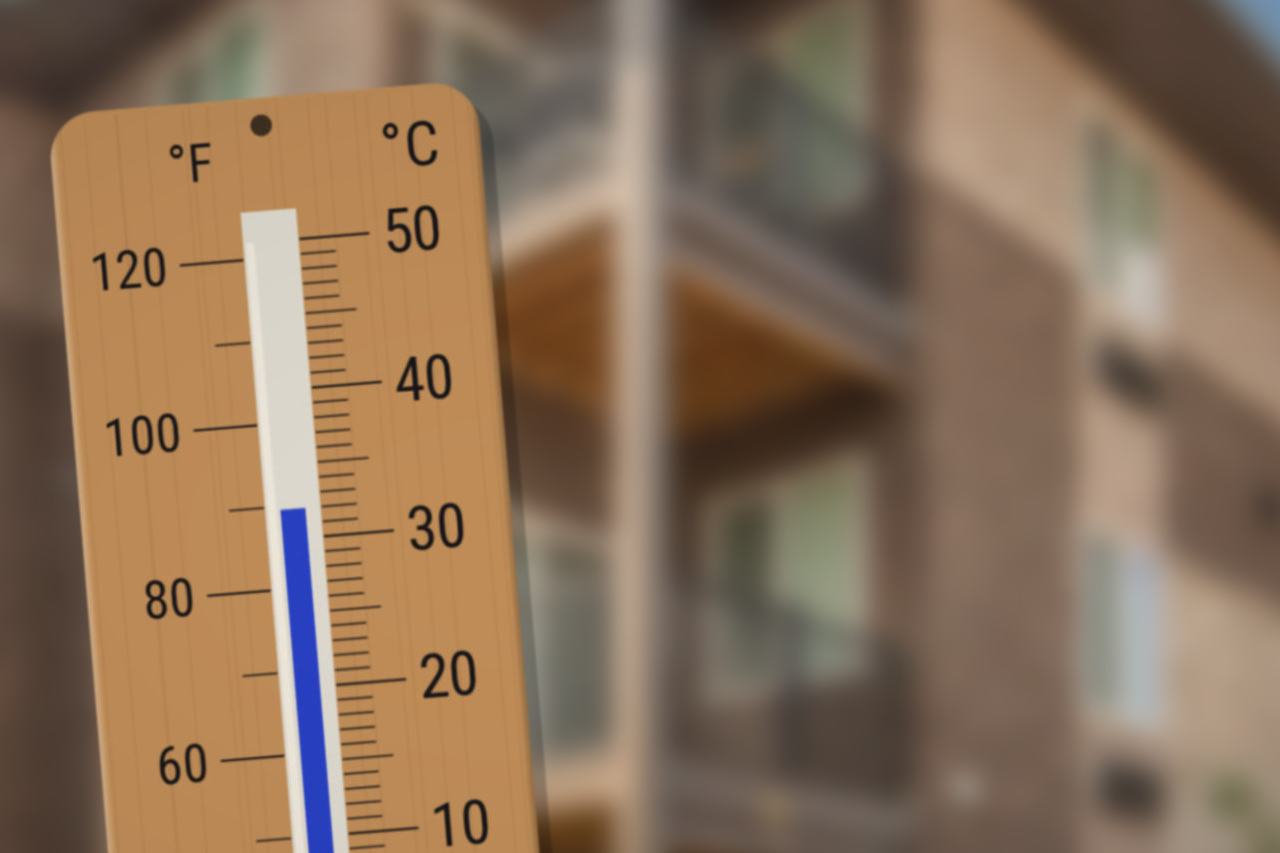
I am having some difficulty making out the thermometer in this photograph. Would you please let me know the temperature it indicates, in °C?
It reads 32 °C
